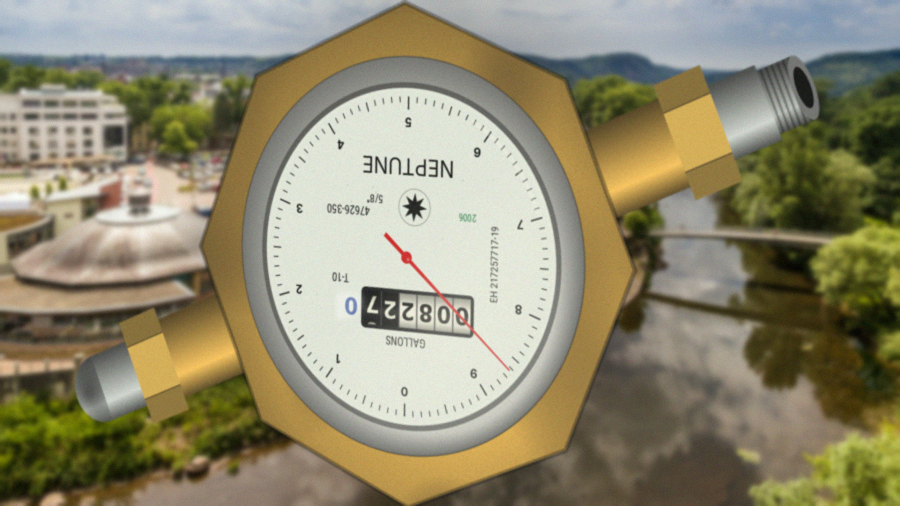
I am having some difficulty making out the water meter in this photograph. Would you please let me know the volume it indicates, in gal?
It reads 82268.6 gal
